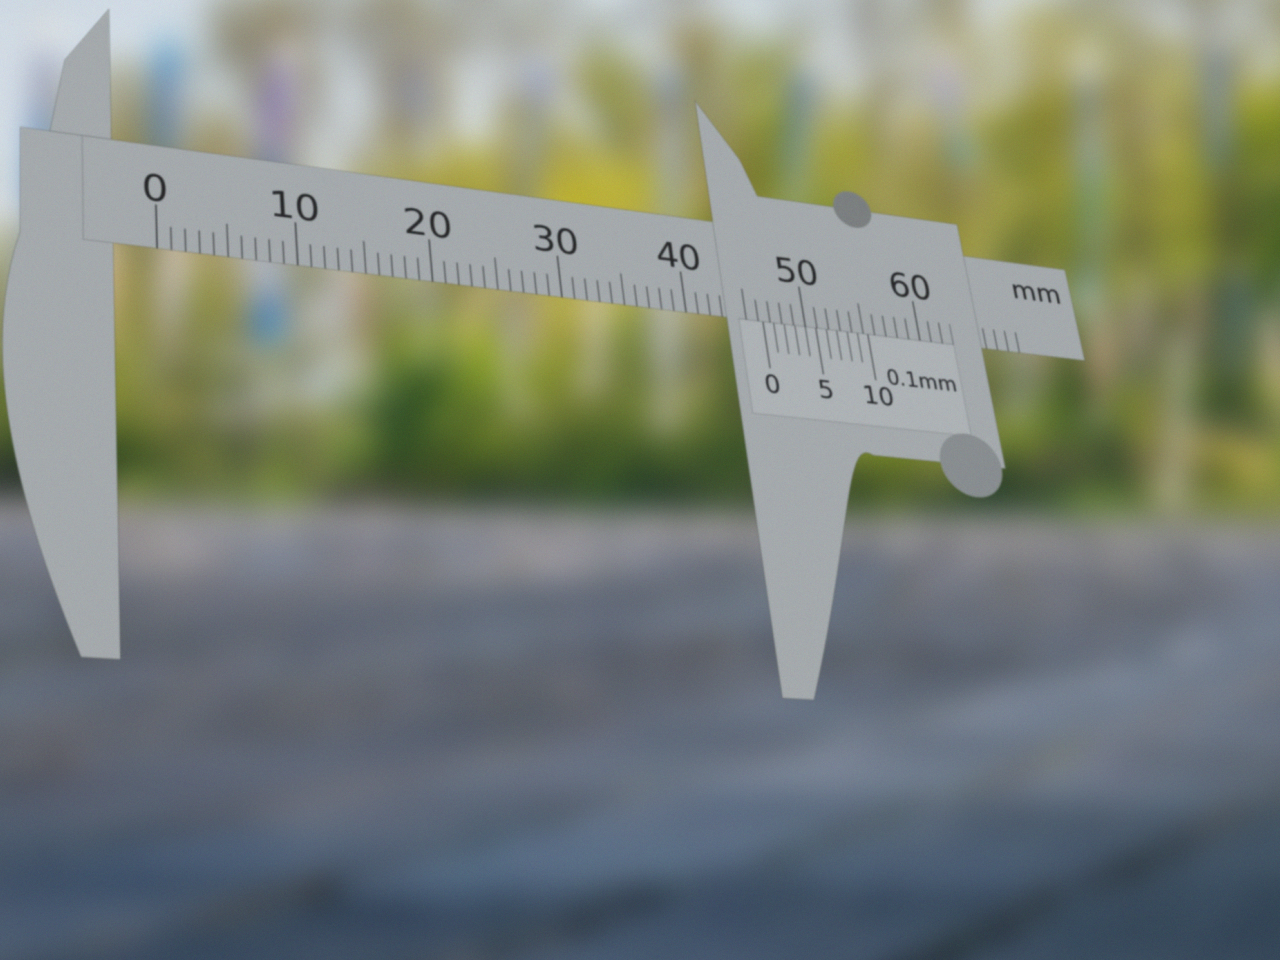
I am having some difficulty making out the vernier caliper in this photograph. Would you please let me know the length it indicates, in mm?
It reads 46.4 mm
